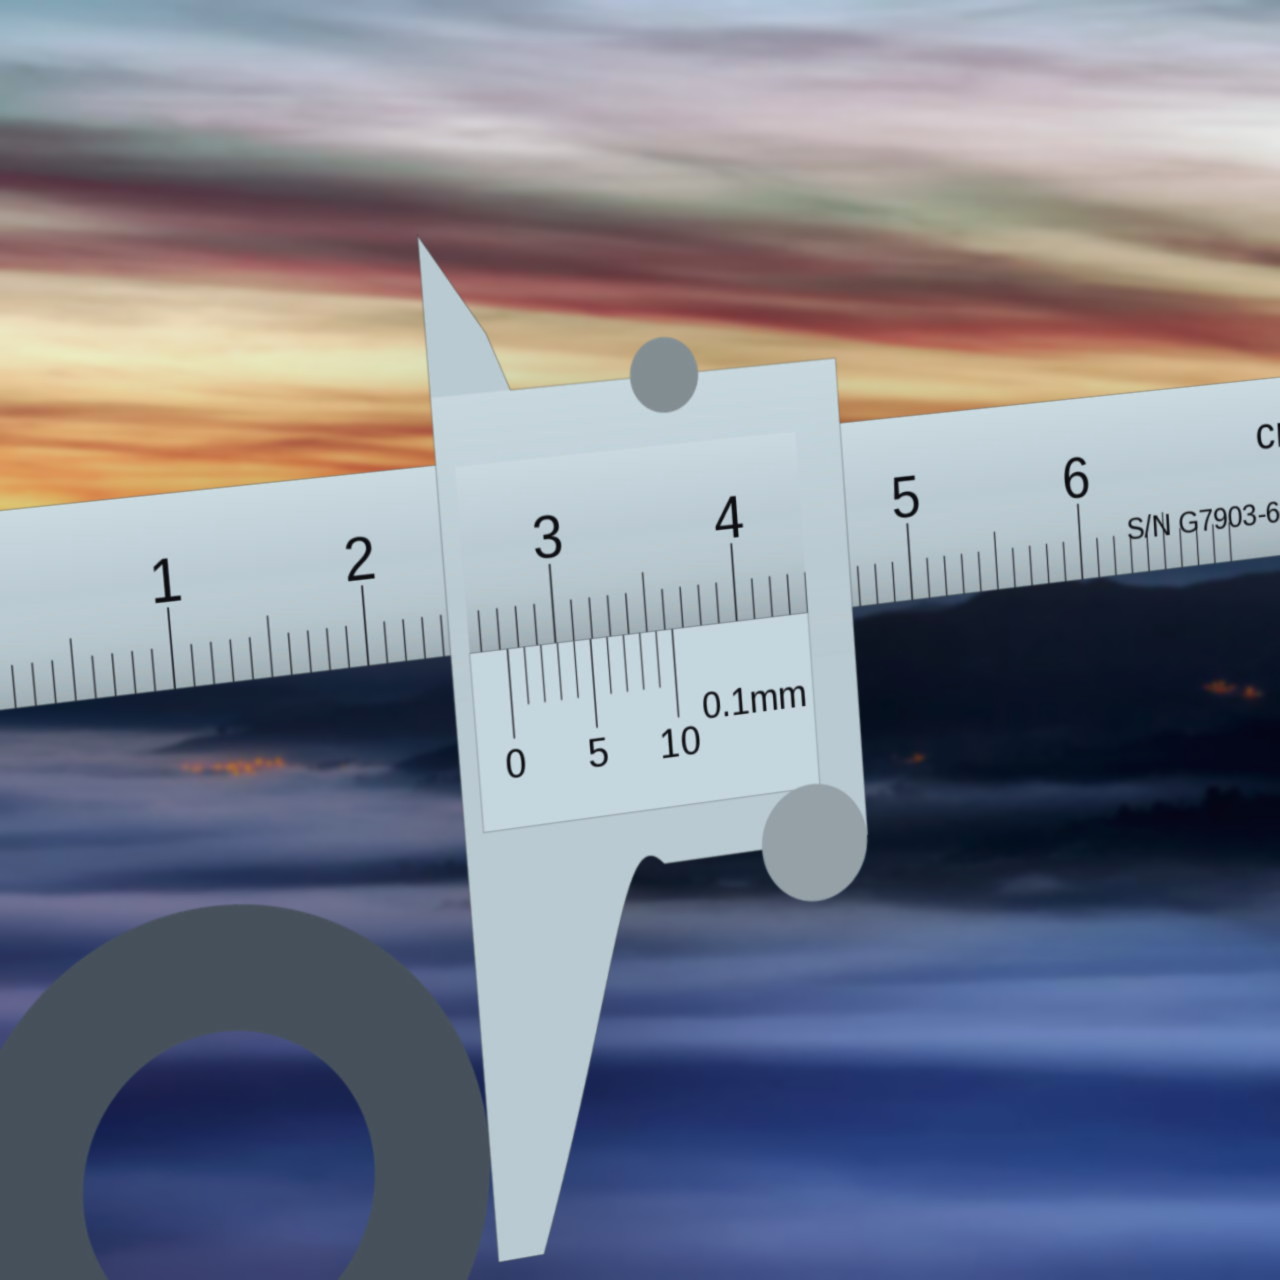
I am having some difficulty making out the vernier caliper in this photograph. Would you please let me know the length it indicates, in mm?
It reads 27.4 mm
